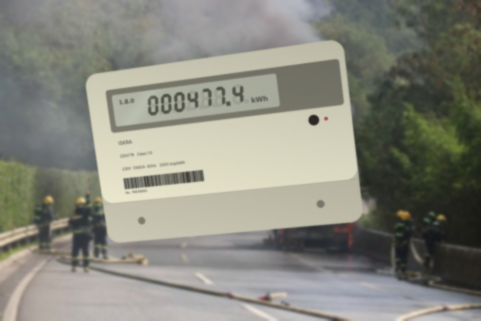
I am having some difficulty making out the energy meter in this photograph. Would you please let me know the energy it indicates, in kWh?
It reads 477.4 kWh
